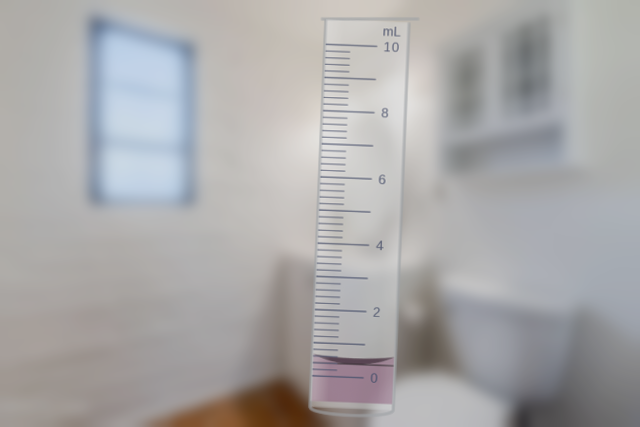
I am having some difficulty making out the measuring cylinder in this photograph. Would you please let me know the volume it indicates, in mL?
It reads 0.4 mL
